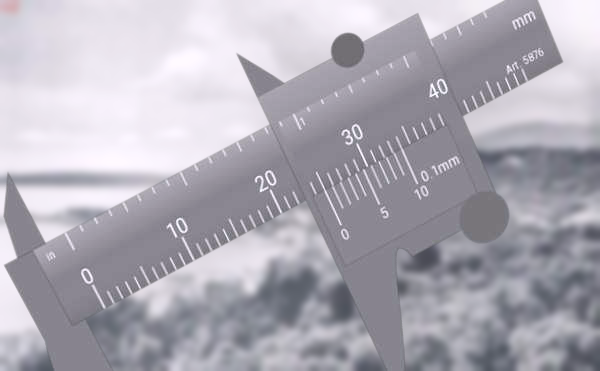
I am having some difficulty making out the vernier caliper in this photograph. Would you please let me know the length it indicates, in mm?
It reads 25.0 mm
